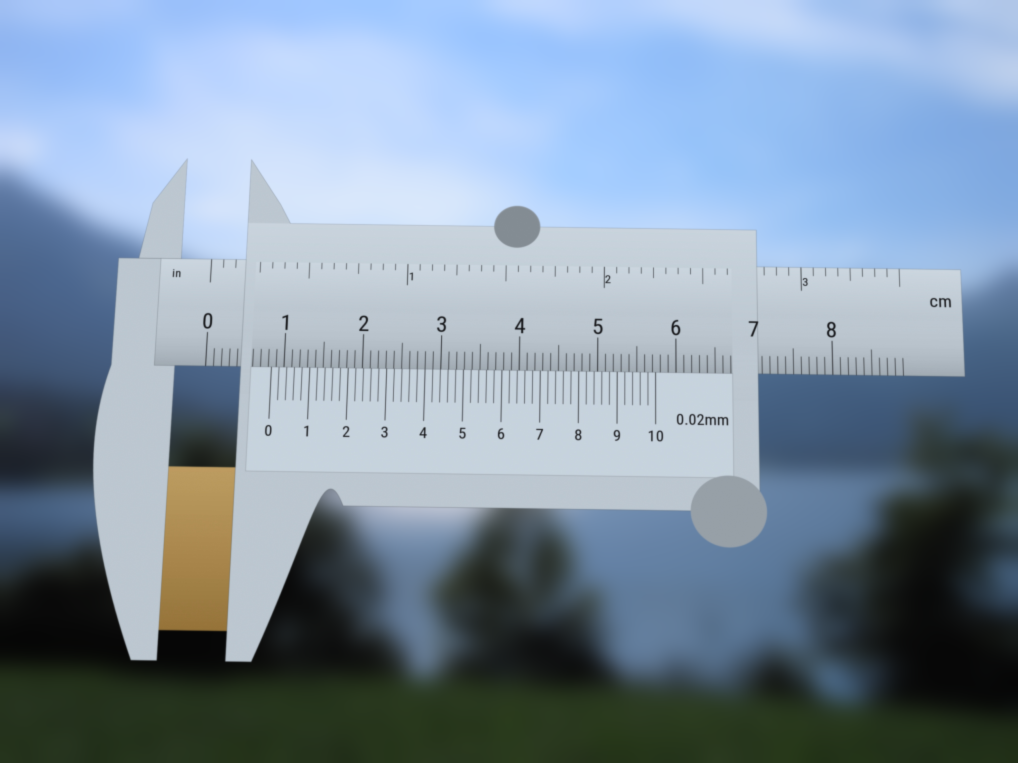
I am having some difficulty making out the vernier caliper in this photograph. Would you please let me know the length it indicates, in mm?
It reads 8.4 mm
